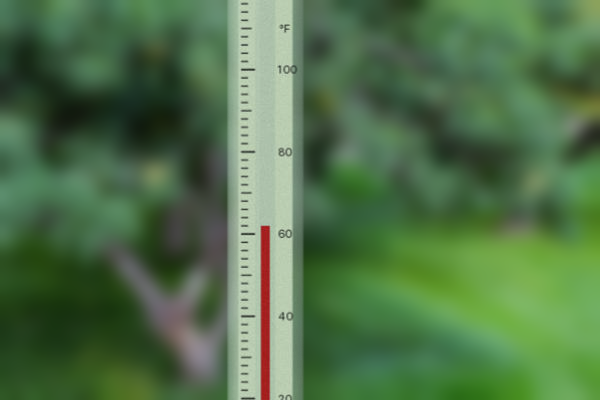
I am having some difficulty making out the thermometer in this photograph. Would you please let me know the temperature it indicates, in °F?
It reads 62 °F
